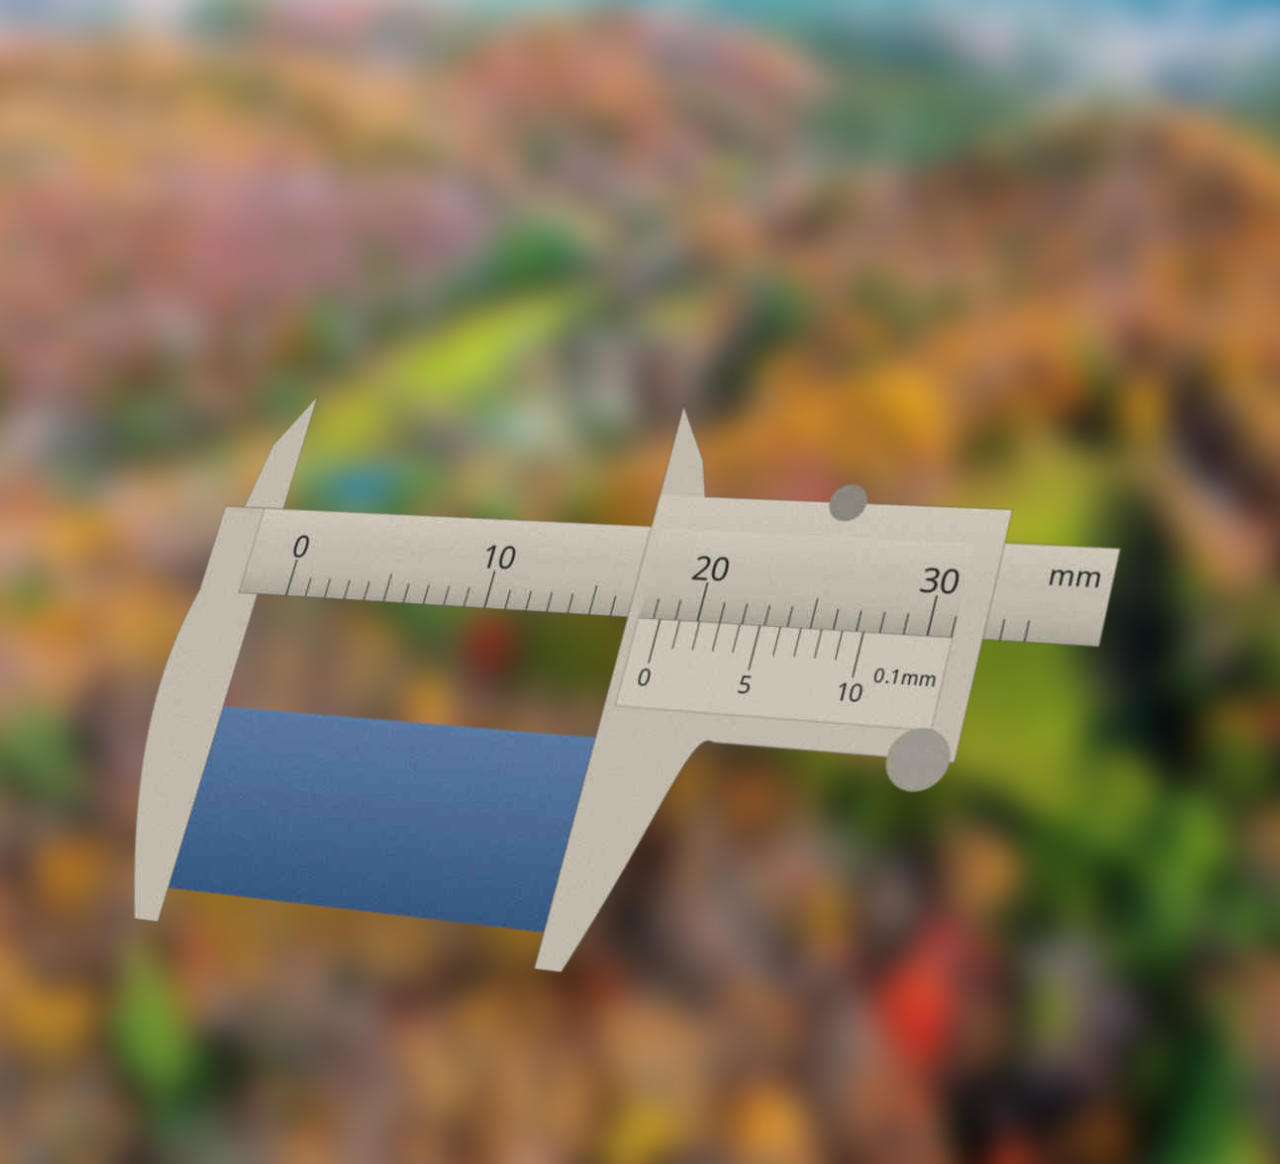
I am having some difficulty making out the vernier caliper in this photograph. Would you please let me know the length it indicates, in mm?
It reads 18.3 mm
